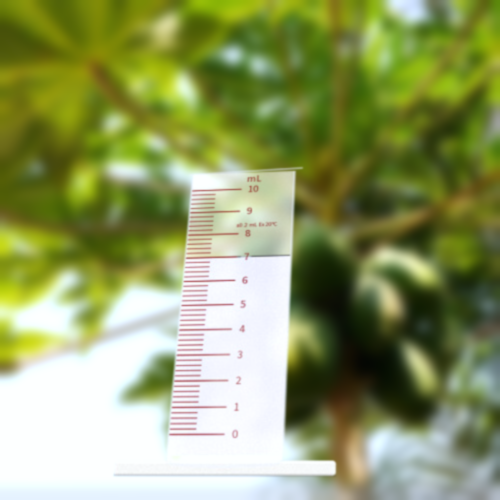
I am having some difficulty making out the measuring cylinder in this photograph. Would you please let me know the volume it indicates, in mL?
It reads 7 mL
